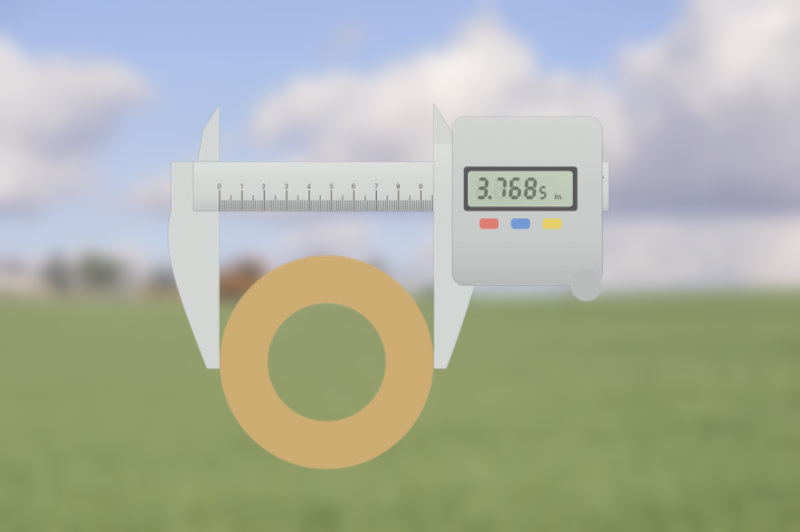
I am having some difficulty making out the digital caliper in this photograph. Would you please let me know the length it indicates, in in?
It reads 3.7685 in
